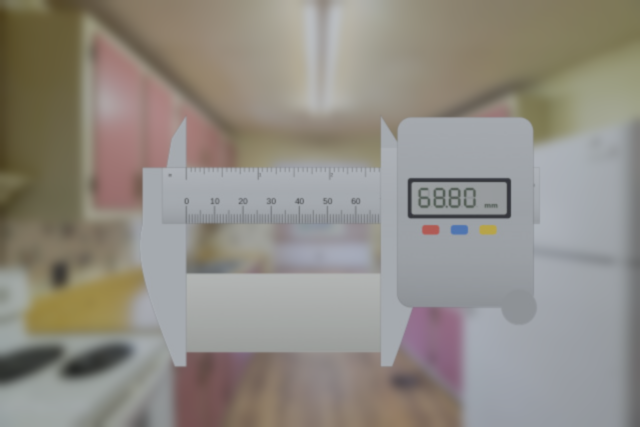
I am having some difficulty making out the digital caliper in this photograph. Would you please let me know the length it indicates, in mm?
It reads 68.80 mm
